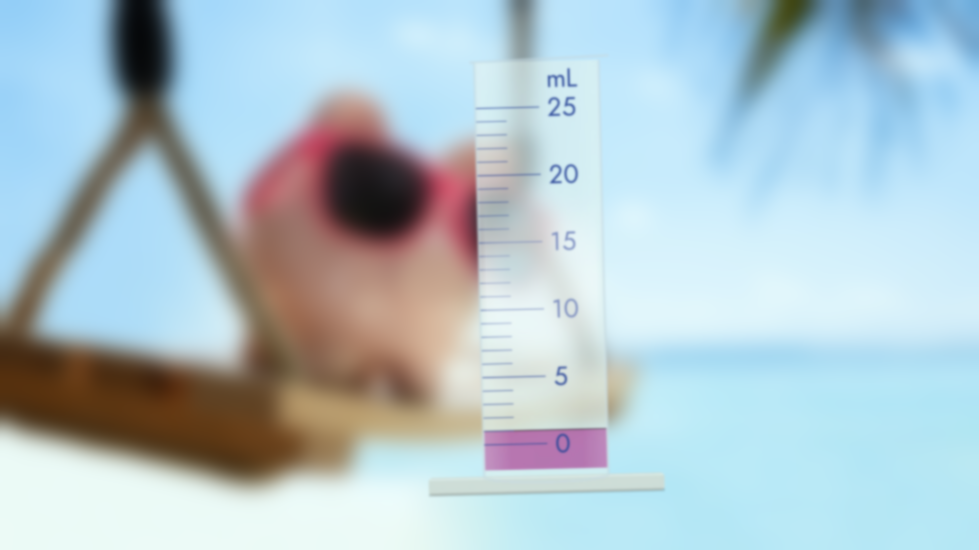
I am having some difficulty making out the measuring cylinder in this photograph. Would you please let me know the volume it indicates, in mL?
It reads 1 mL
